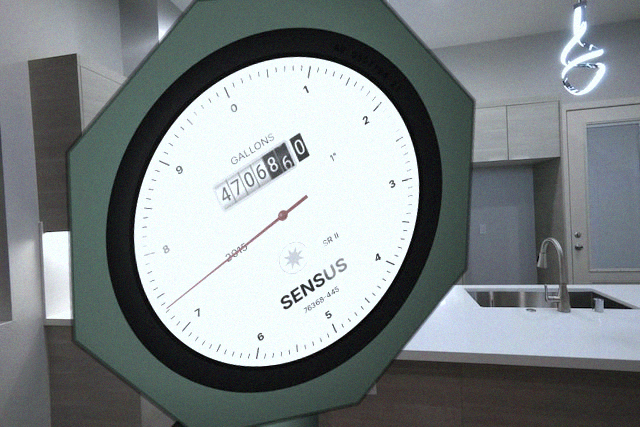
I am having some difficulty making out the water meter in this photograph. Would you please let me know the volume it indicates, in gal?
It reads 4706857.3 gal
